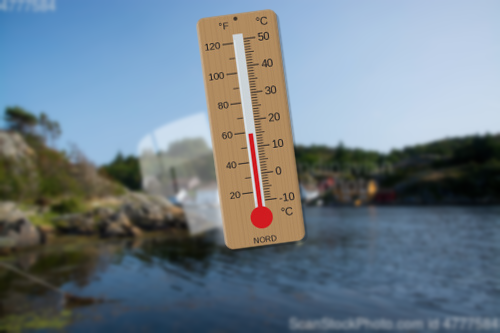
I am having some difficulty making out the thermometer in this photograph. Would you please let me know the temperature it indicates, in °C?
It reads 15 °C
